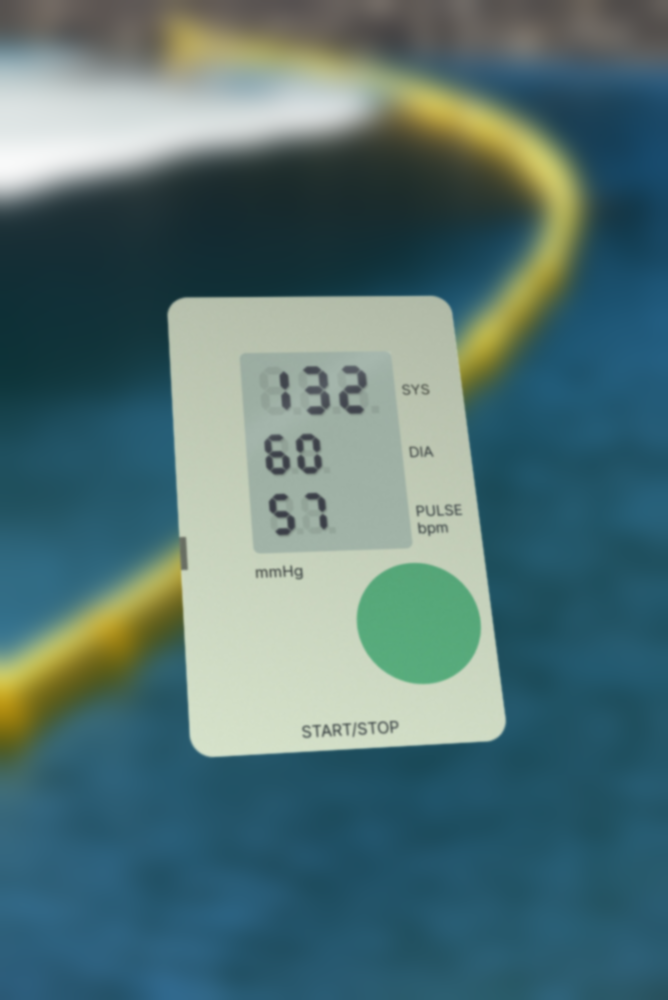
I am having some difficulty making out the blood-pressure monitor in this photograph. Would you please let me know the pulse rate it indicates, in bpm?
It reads 57 bpm
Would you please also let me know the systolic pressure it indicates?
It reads 132 mmHg
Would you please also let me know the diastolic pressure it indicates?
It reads 60 mmHg
